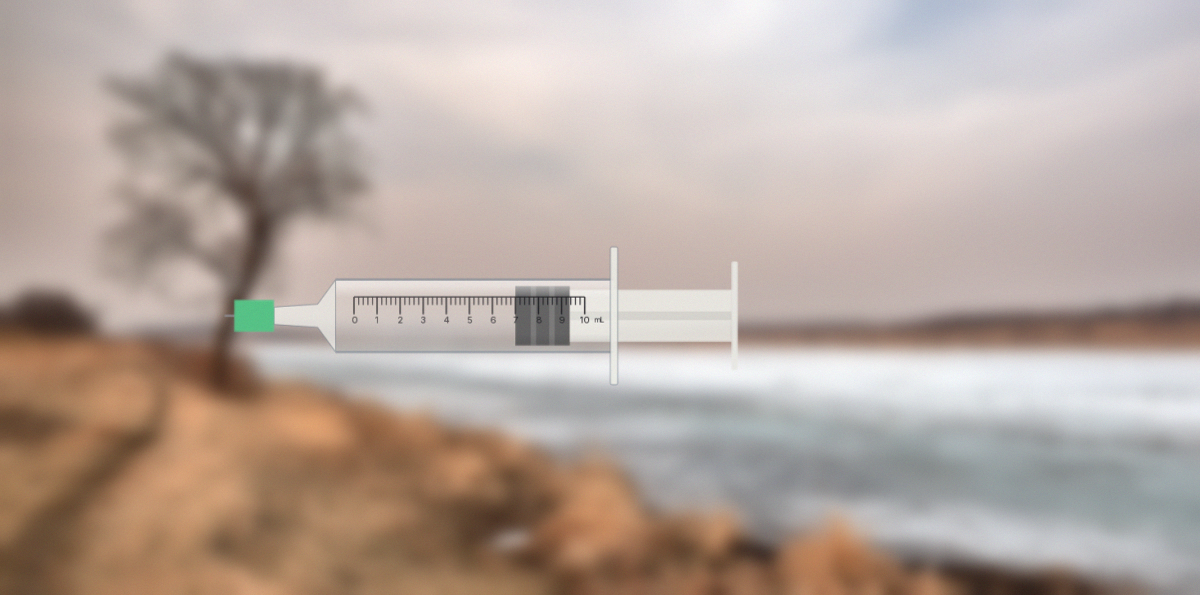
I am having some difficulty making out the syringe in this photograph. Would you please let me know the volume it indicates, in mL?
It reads 7 mL
